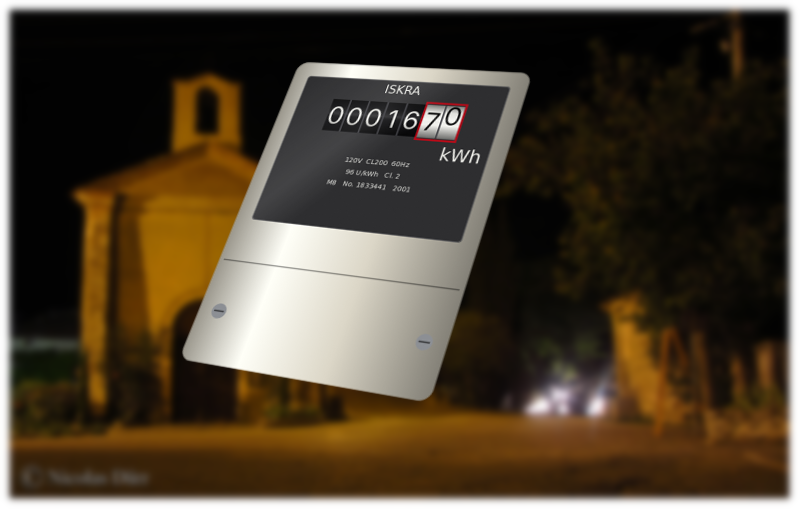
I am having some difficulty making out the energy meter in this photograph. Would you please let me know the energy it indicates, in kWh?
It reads 16.70 kWh
